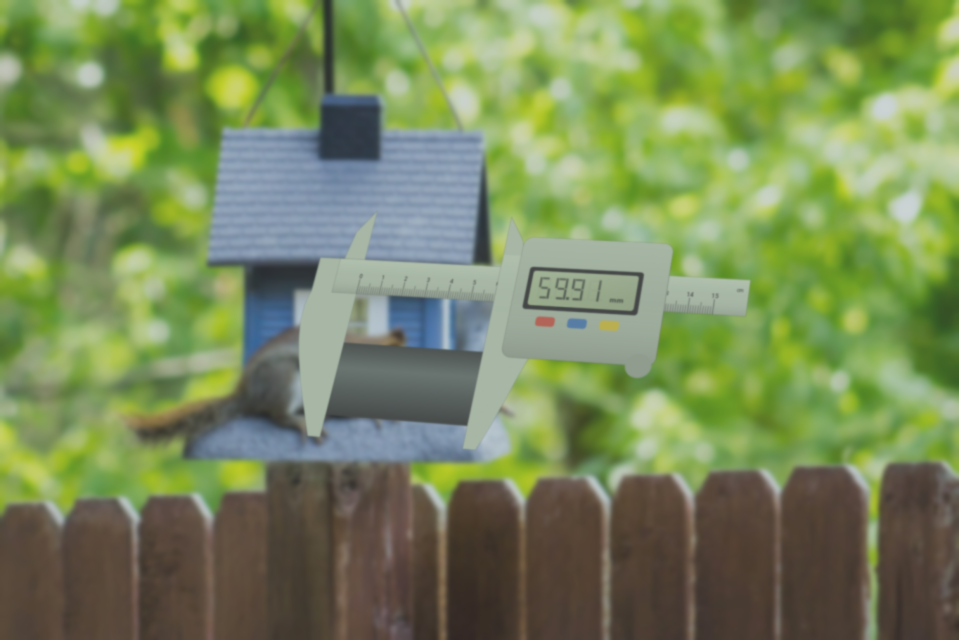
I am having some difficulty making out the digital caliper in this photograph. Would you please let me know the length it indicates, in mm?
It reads 59.91 mm
